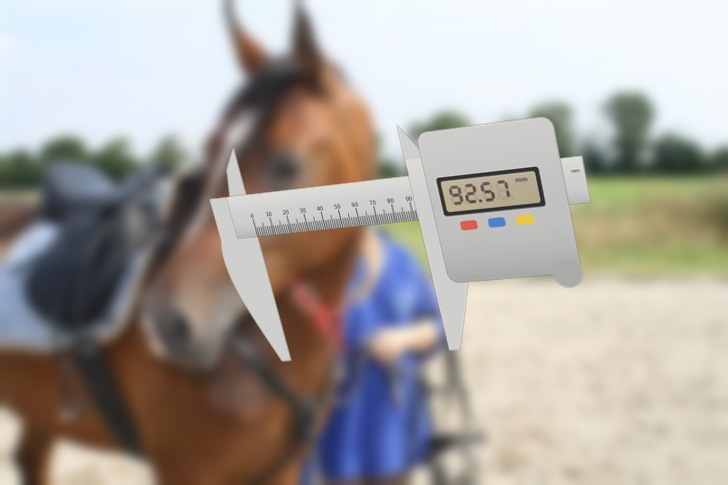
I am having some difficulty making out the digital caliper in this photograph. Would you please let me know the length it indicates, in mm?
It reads 92.57 mm
